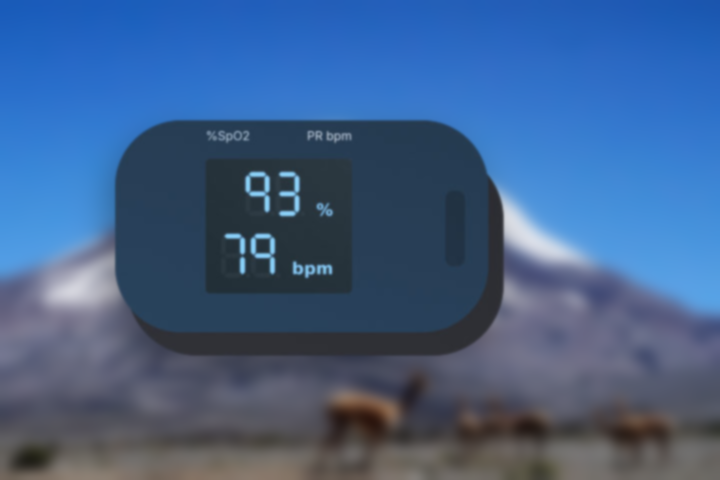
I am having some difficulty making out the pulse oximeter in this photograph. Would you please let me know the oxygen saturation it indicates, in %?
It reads 93 %
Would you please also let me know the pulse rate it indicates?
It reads 79 bpm
